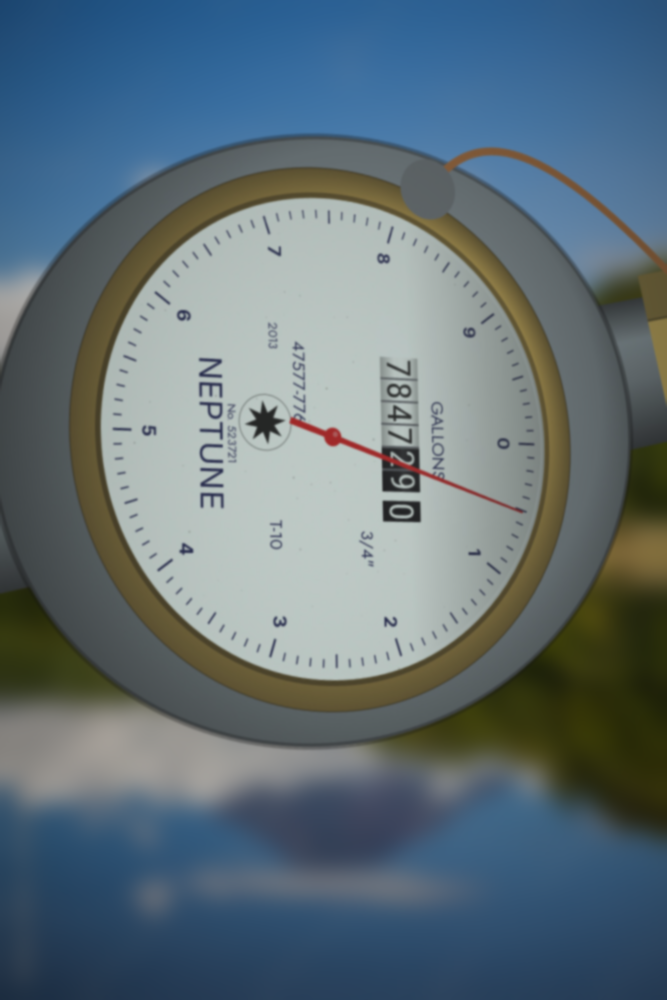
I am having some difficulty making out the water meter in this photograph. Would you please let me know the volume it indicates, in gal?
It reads 7847290.5 gal
